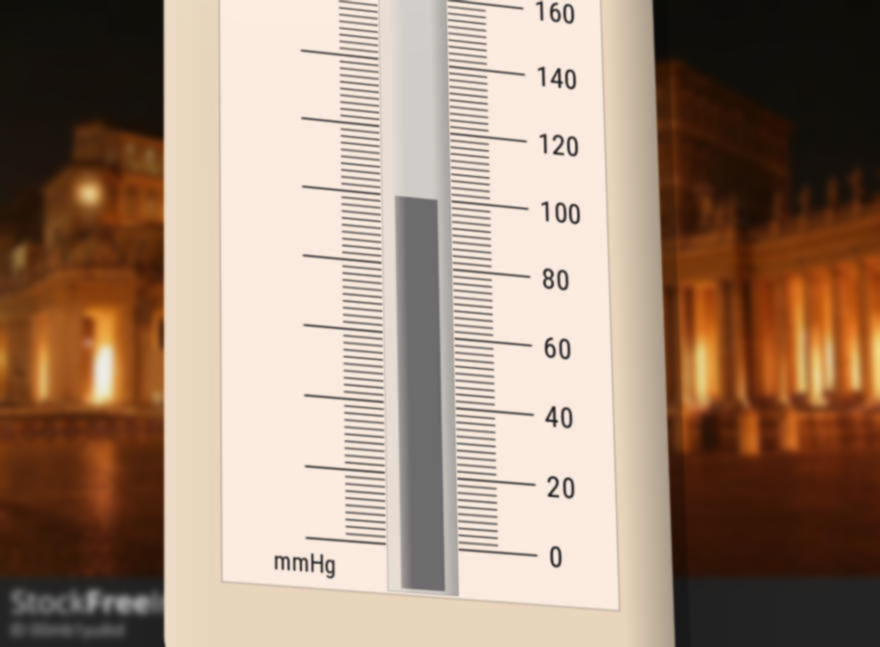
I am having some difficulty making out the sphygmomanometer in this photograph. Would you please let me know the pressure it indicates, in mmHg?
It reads 100 mmHg
